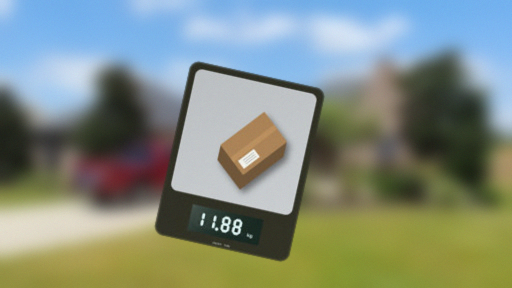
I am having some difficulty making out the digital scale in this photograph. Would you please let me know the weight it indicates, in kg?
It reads 11.88 kg
